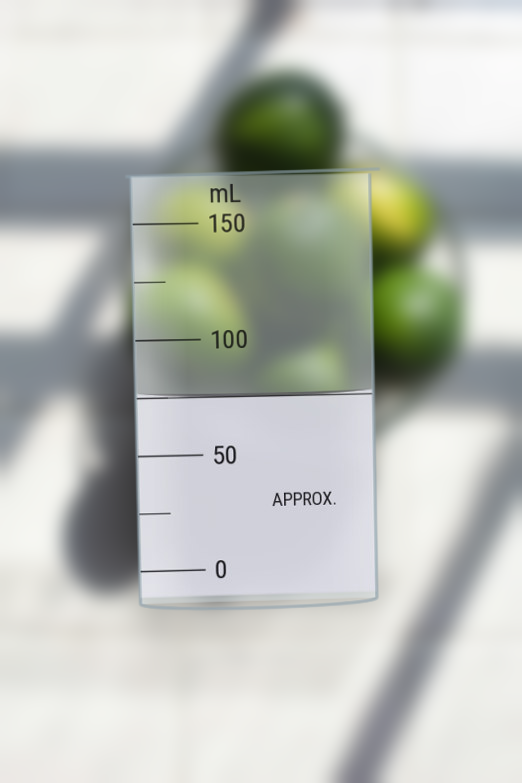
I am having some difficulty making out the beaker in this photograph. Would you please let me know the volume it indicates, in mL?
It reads 75 mL
